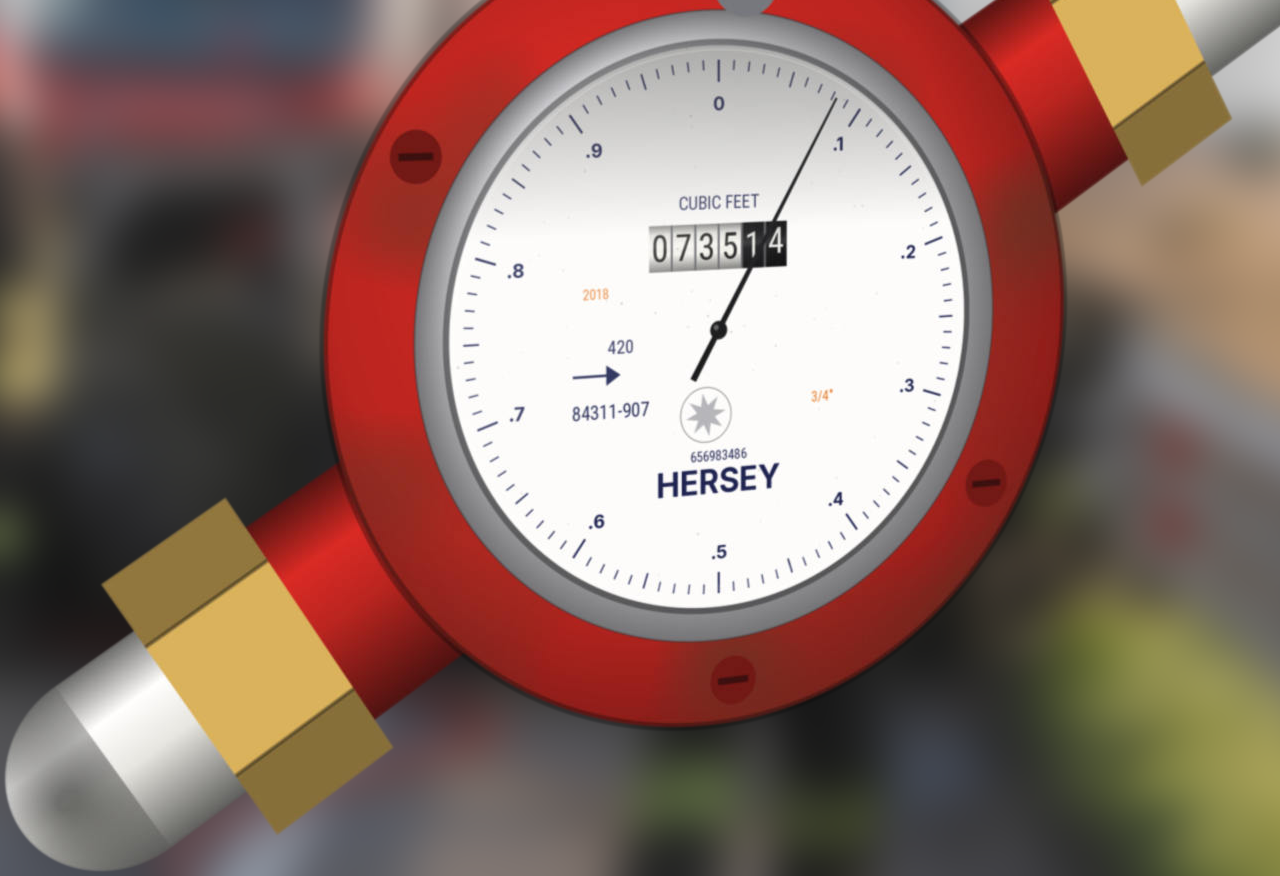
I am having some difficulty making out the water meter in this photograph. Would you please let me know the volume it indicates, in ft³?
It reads 73514.08 ft³
